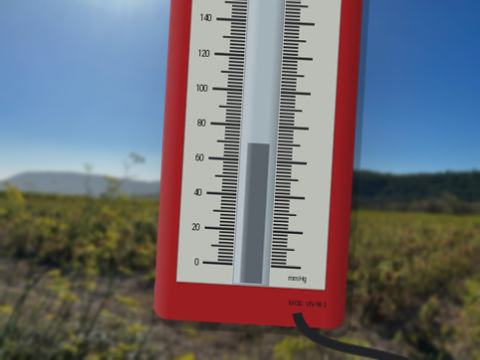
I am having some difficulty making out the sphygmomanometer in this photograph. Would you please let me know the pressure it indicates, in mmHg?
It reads 70 mmHg
